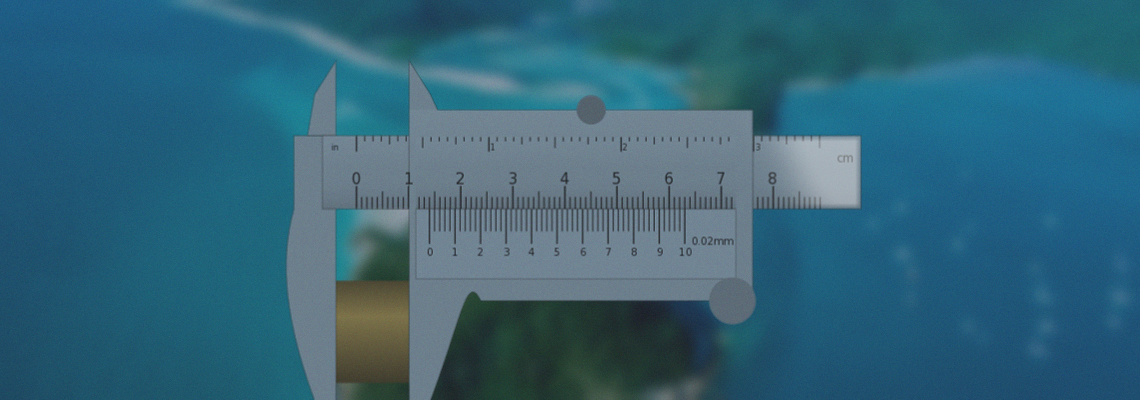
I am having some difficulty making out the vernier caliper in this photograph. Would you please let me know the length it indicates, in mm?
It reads 14.0 mm
